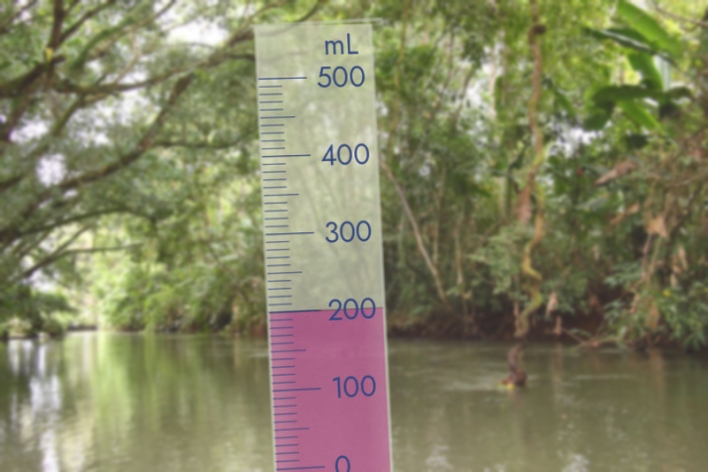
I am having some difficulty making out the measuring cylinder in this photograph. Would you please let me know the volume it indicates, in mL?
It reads 200 mL
